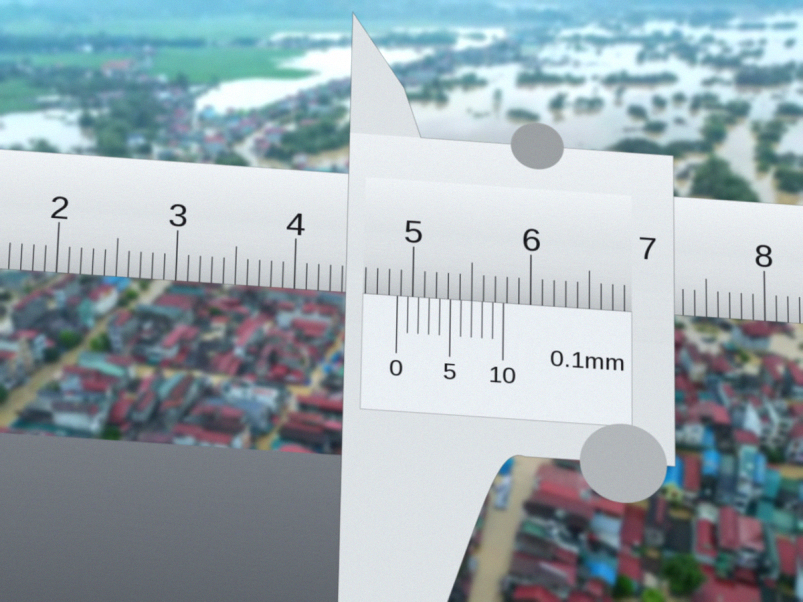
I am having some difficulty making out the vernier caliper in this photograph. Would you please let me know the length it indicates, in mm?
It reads 48.7 mm
